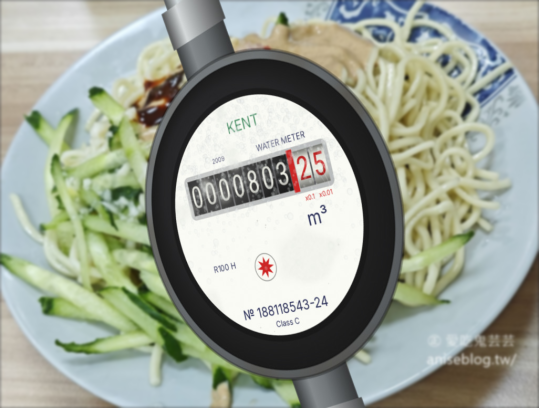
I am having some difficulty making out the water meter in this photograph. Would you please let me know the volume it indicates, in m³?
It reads 803.25 m³
